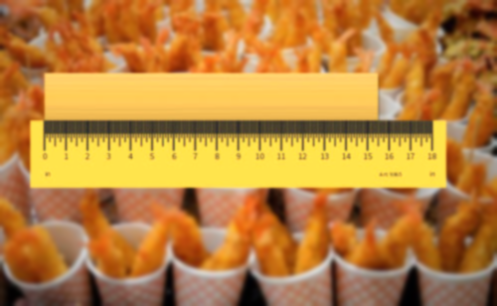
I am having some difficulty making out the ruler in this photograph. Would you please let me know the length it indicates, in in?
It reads 15.5 in
